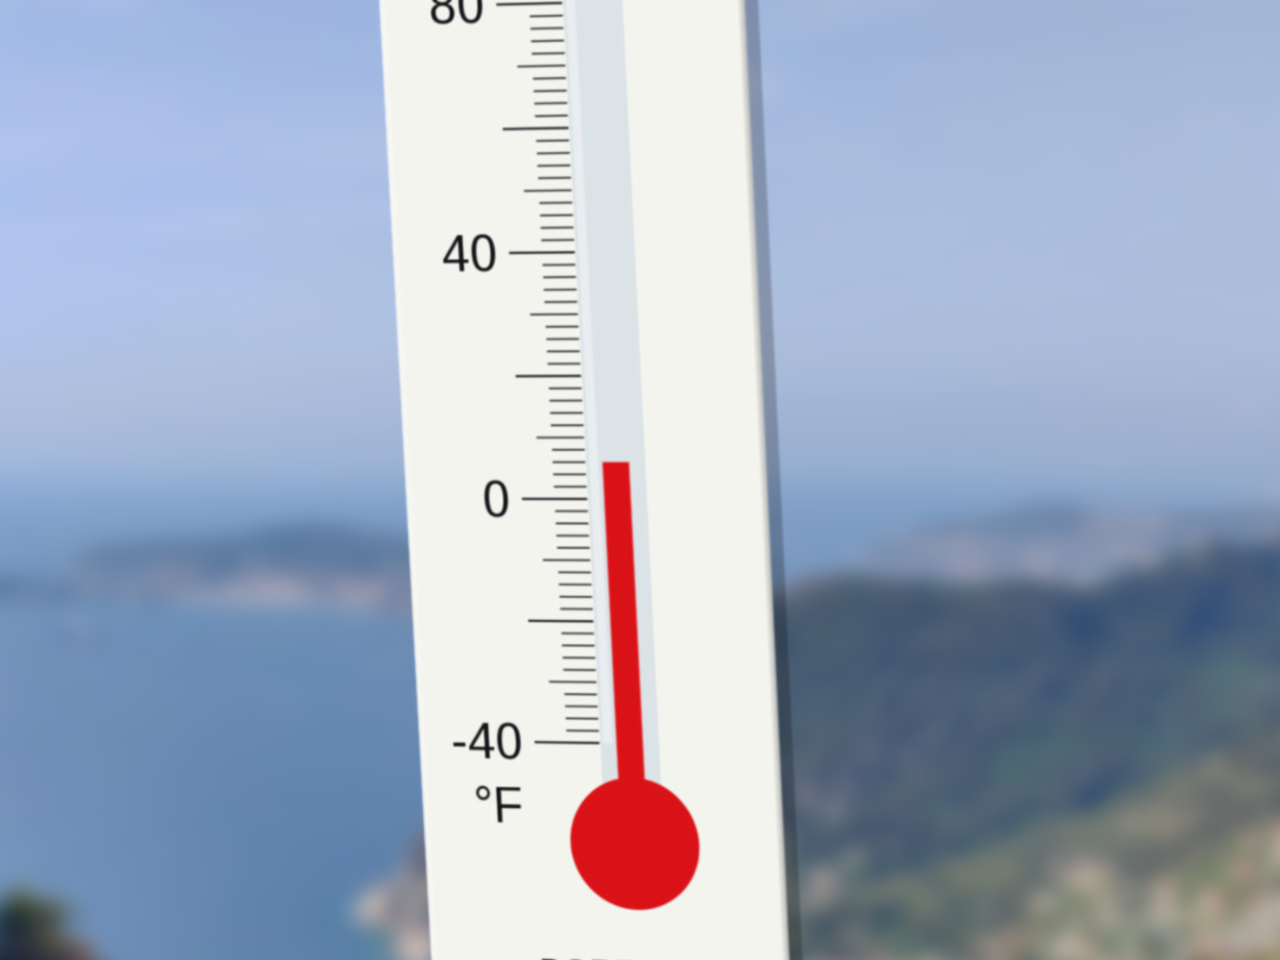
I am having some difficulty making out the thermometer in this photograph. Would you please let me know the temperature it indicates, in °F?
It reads 6 °F
